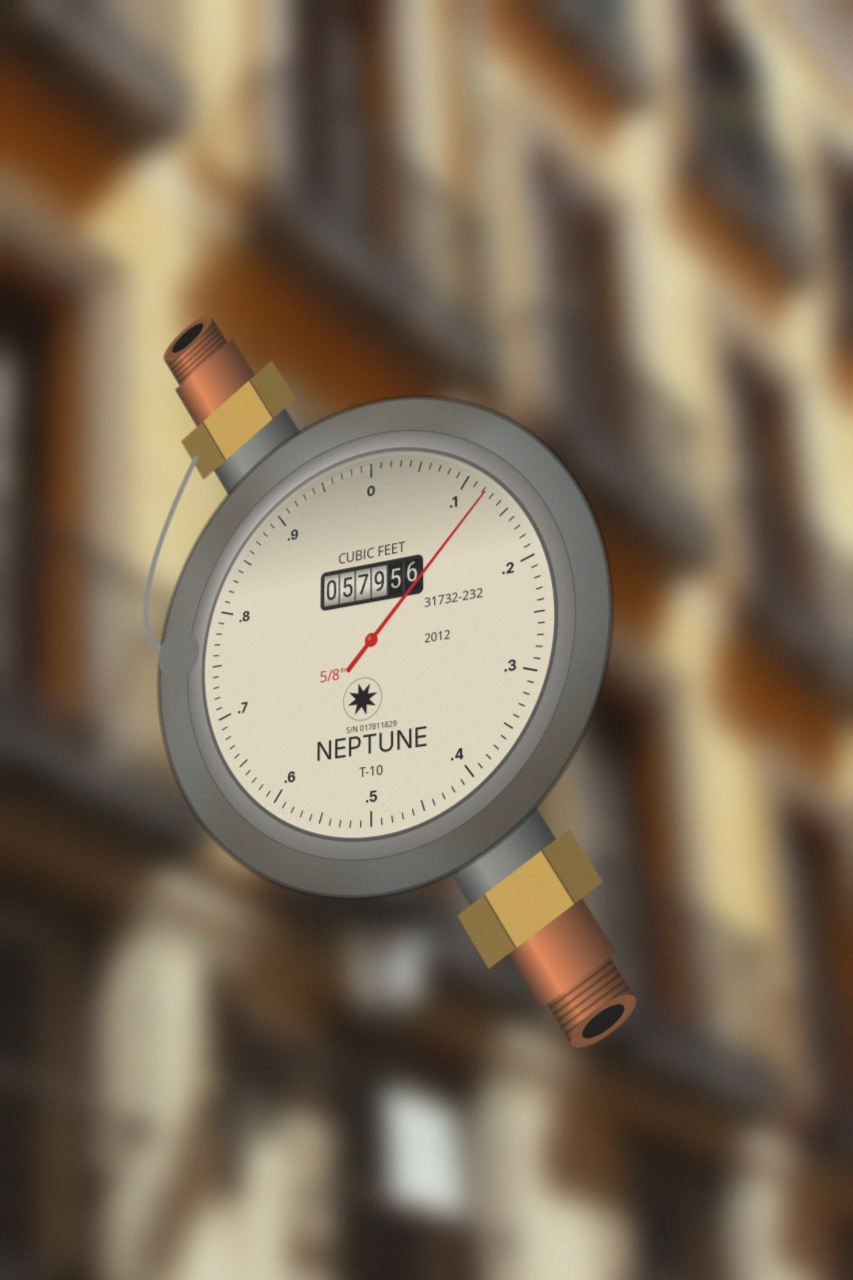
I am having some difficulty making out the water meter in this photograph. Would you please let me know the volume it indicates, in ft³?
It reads 57956.12 ft³
